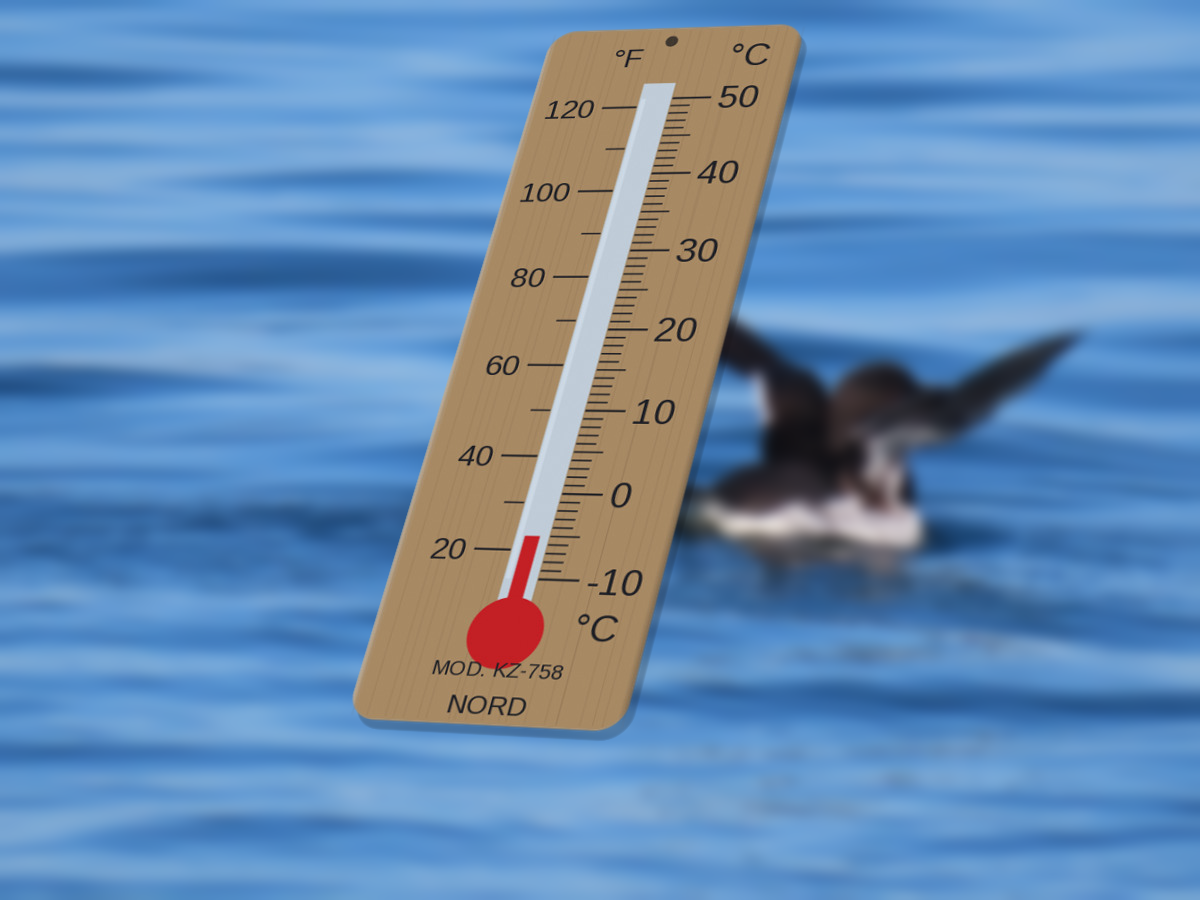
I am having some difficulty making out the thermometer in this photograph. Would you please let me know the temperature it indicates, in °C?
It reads -5 °C
